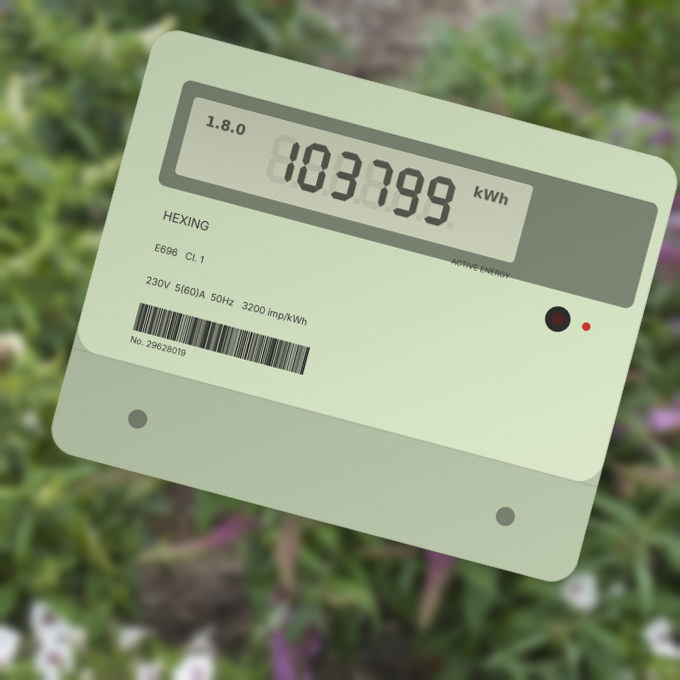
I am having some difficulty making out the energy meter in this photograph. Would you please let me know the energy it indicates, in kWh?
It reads 103799 kWh
